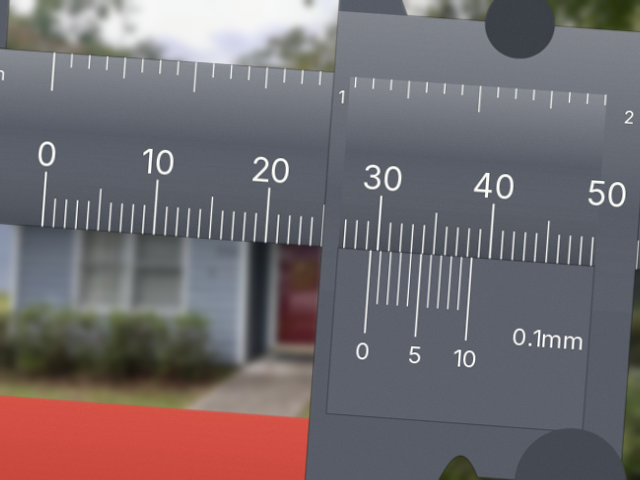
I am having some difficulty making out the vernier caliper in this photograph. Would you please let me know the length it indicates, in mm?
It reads 29.4 mm
